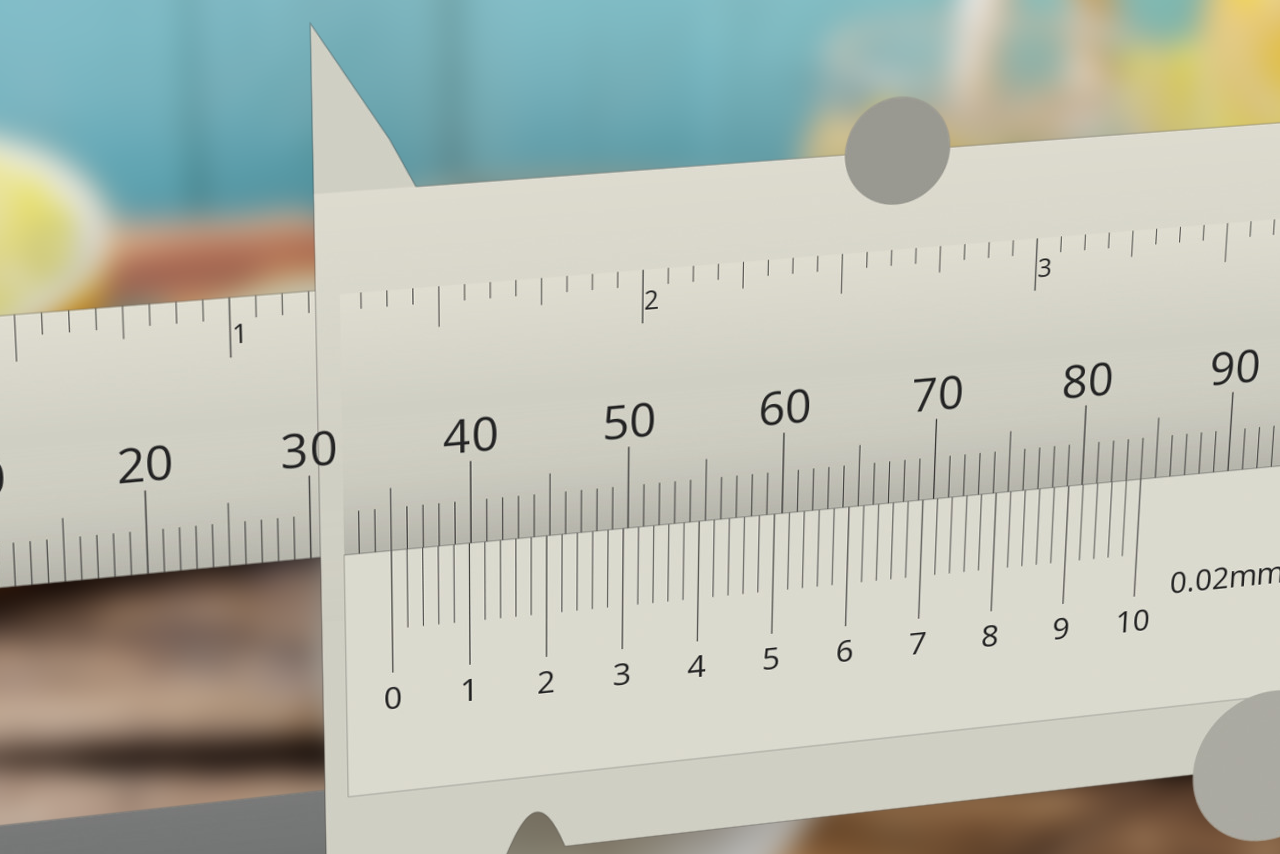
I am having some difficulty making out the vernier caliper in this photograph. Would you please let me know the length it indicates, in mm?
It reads 35.0 mm
